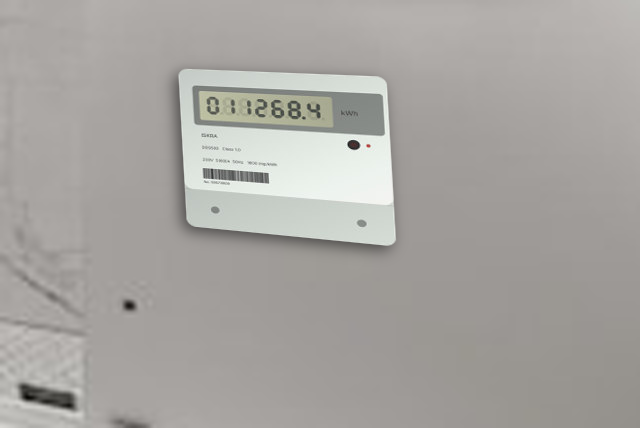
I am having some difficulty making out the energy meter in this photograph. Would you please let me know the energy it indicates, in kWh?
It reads 11268.4 kWh
